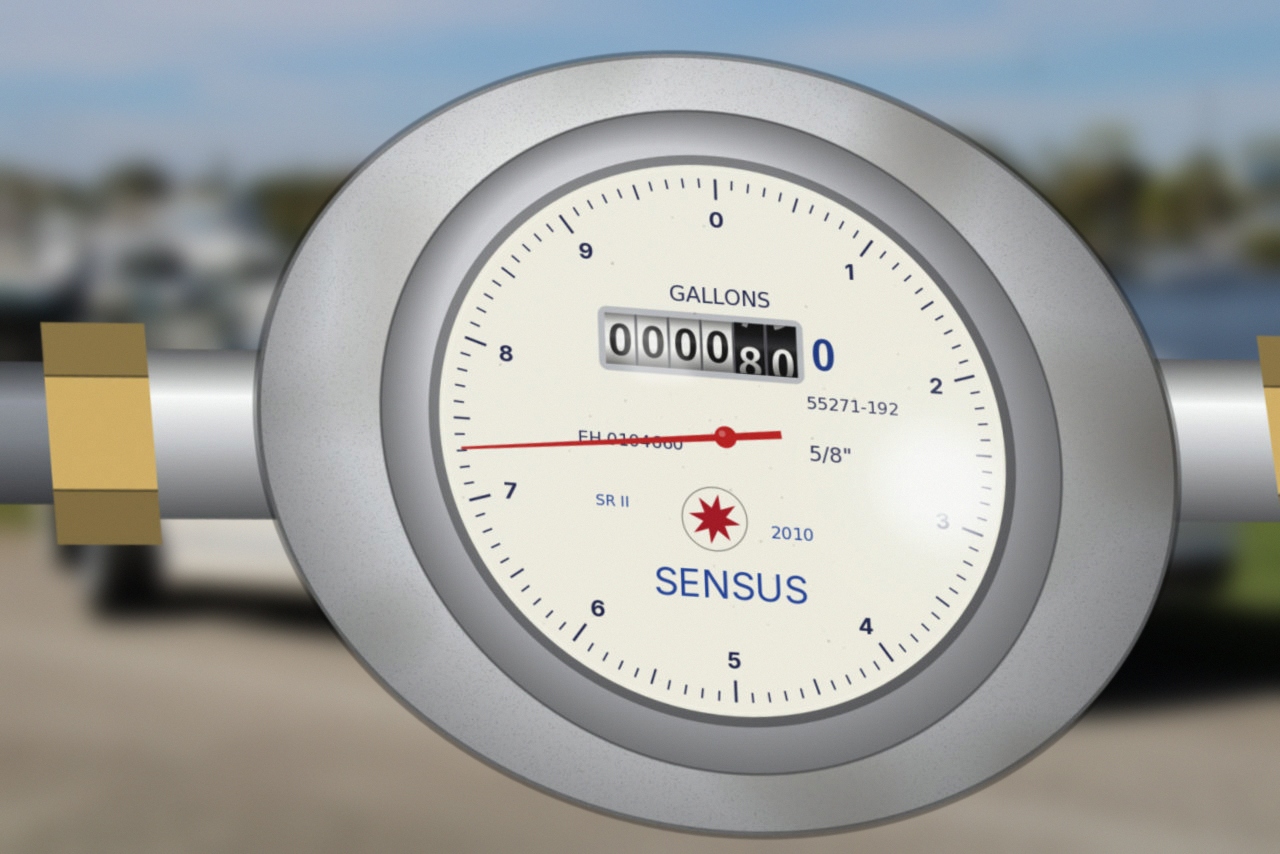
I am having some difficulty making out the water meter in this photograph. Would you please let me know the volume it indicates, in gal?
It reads 797.3 gal
